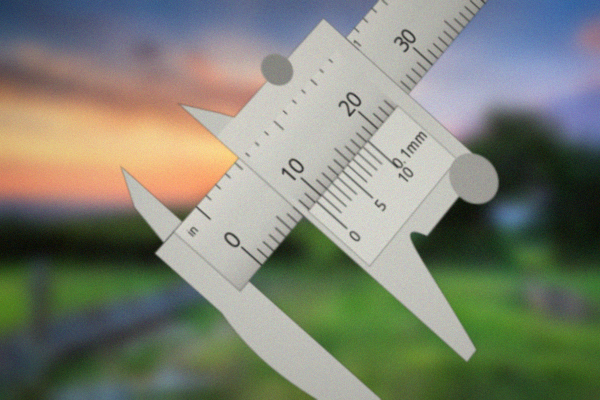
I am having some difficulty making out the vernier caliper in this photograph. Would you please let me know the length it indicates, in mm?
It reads 9.2 mm
